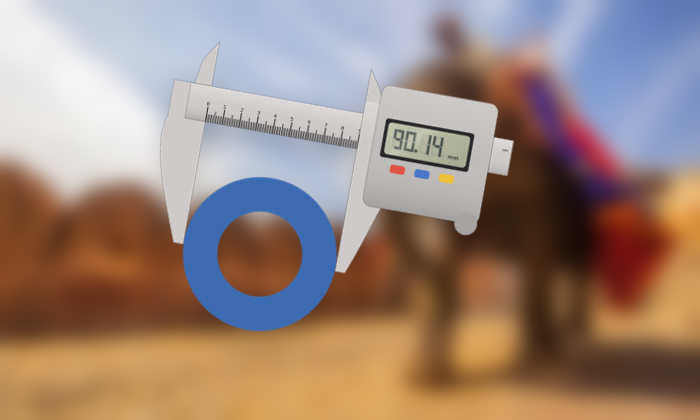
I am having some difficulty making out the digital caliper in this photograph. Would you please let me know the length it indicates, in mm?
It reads 90.14 mm
